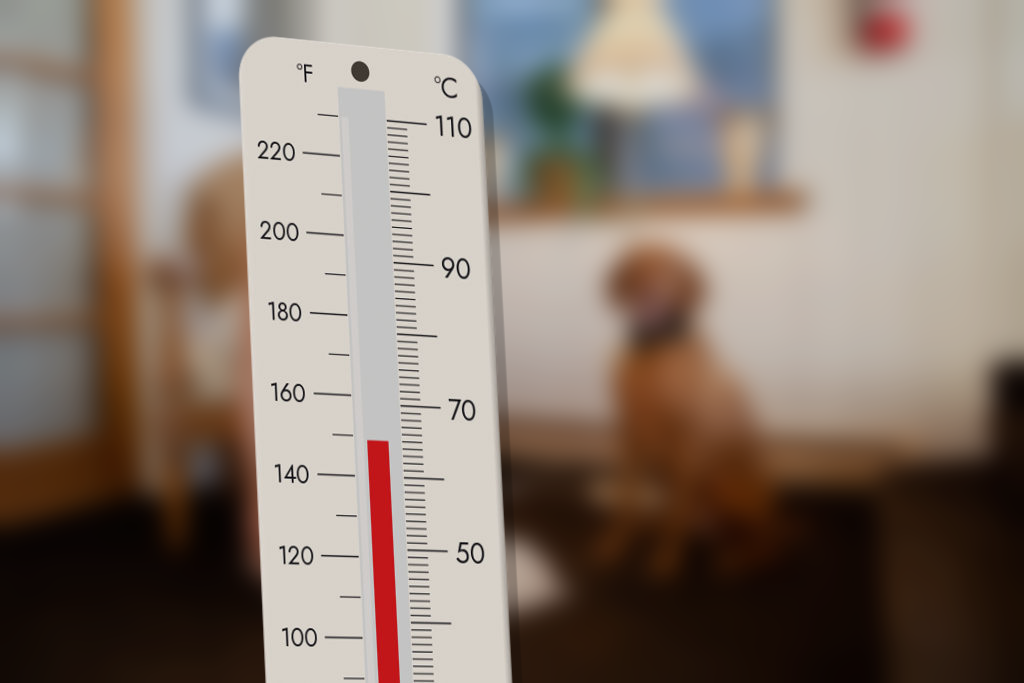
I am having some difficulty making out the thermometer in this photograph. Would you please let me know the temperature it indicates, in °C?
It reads 65 °C
